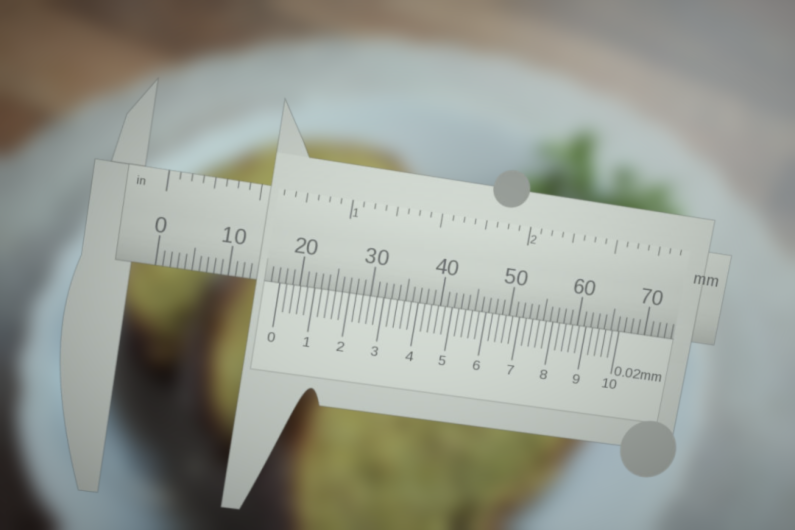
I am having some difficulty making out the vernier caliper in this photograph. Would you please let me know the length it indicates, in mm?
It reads 17.2 mm
